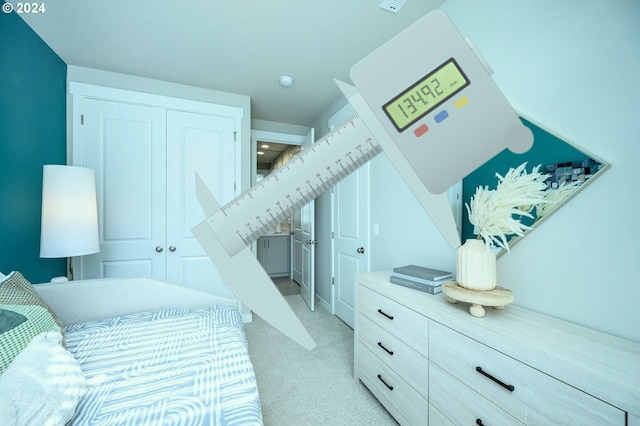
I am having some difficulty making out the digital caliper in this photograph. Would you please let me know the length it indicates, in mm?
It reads 134.92 mm
